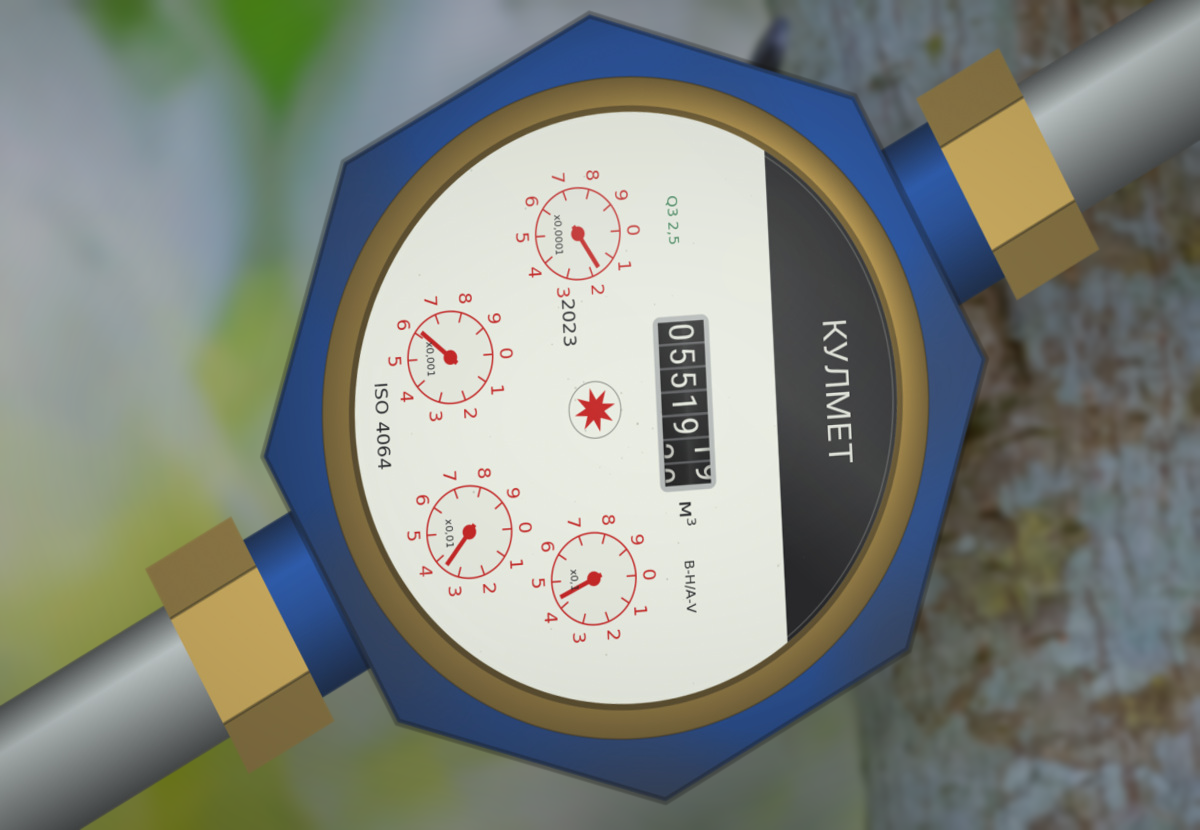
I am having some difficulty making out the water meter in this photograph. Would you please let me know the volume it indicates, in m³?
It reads 551919.4361 m³
